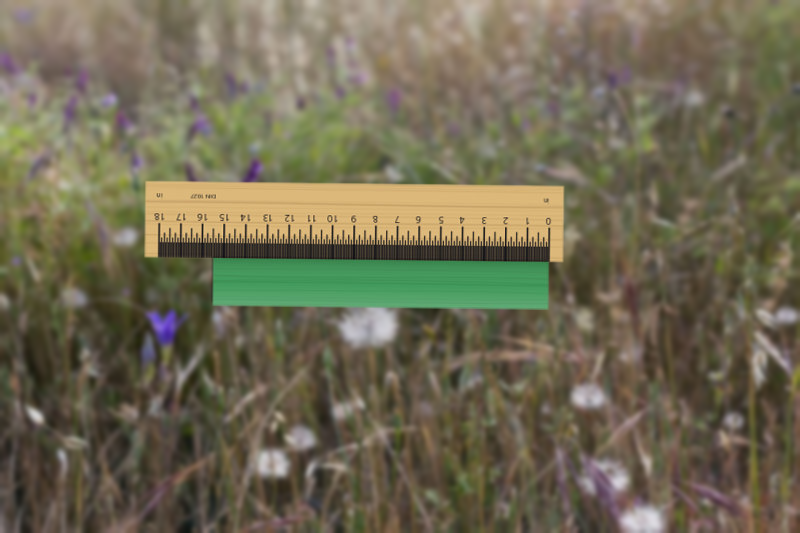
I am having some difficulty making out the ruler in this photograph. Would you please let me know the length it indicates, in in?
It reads 15.5 in
